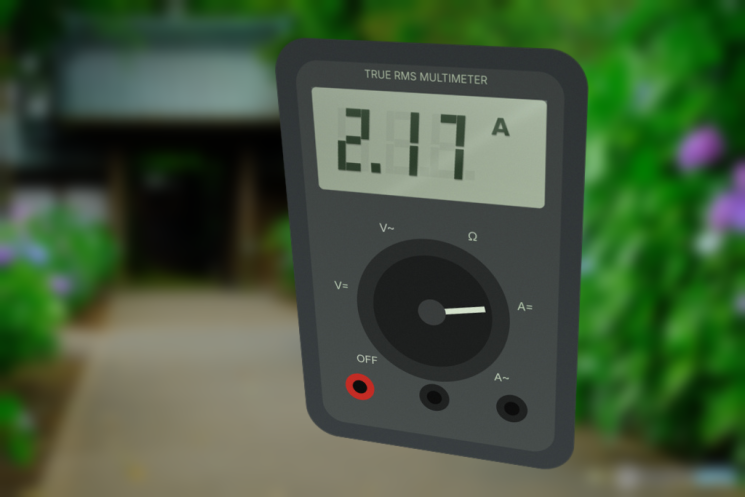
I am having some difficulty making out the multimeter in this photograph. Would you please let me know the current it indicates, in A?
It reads 2.17 A
